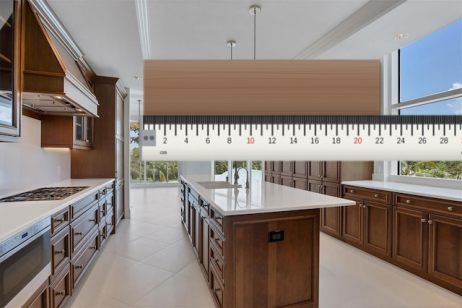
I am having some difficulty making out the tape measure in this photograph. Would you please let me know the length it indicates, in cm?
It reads 22 cm
